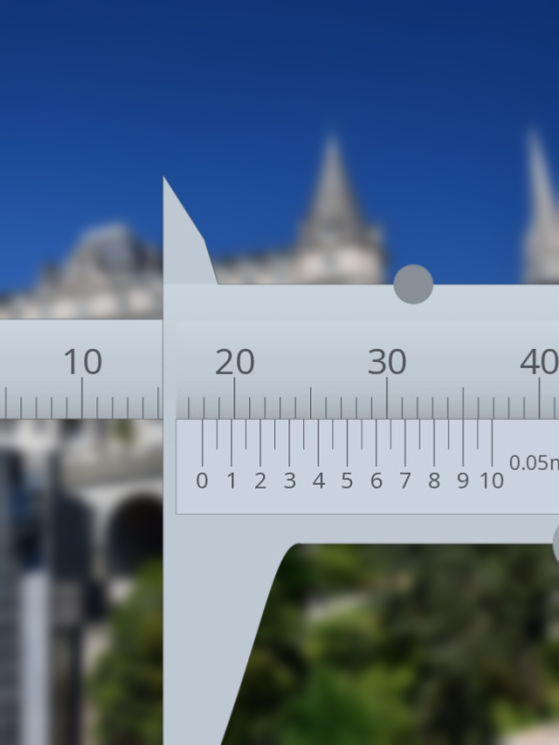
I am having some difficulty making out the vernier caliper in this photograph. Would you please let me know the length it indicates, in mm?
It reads 17.9 mm
